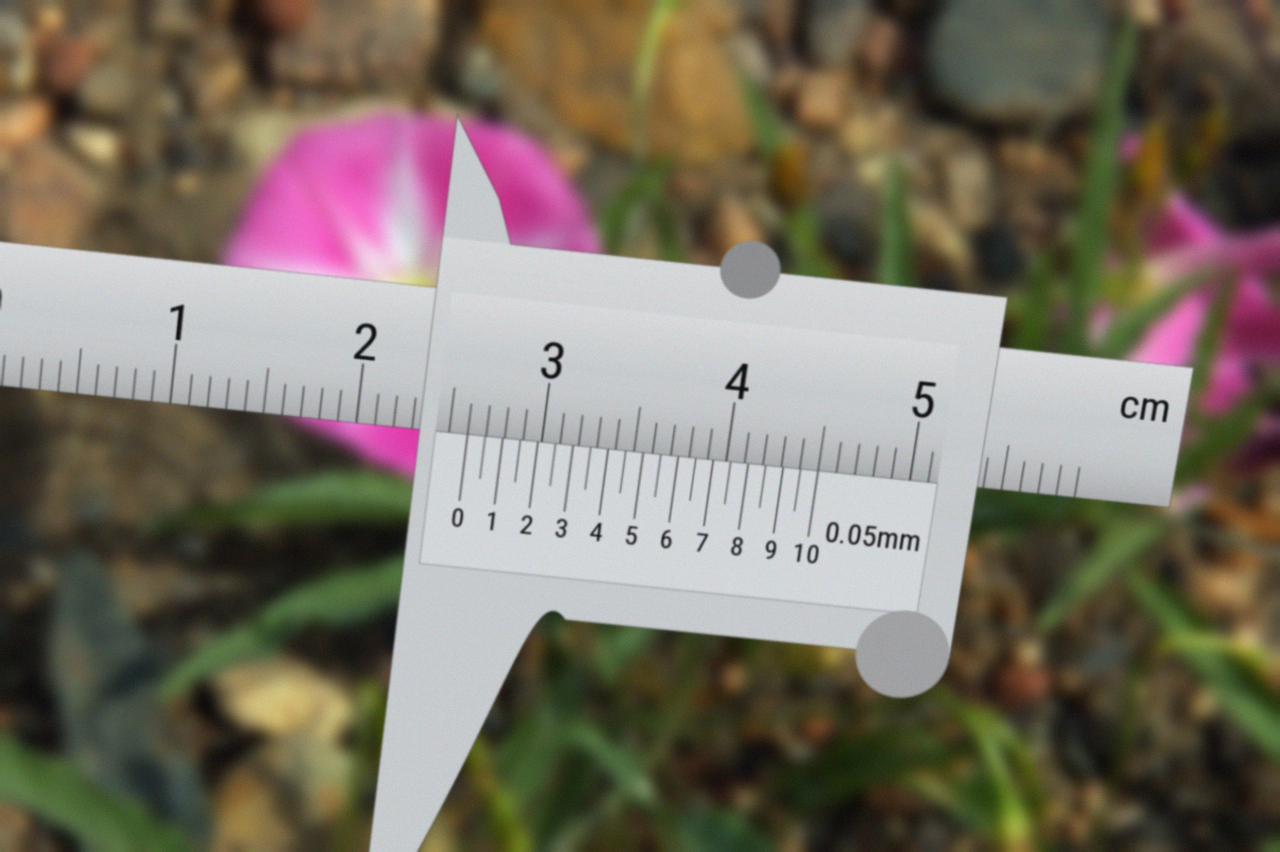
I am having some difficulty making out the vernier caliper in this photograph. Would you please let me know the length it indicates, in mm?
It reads 26.0 mm
